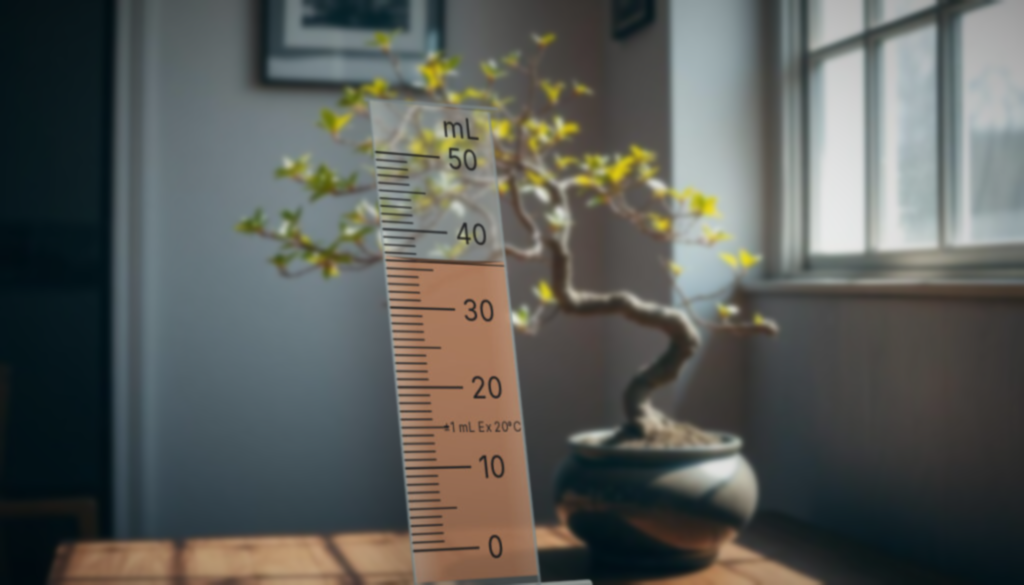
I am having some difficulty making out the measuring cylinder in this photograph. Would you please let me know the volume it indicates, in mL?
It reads 36 mL
